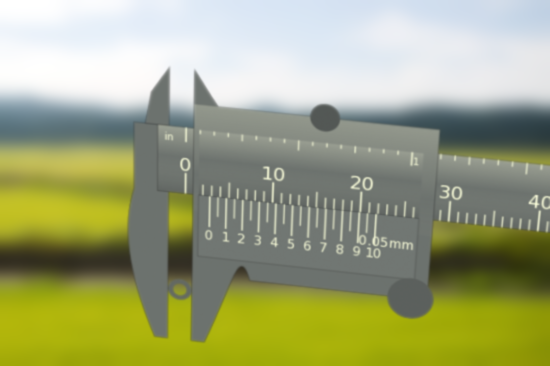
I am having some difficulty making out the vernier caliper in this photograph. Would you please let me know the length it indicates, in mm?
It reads 2.8 mm
